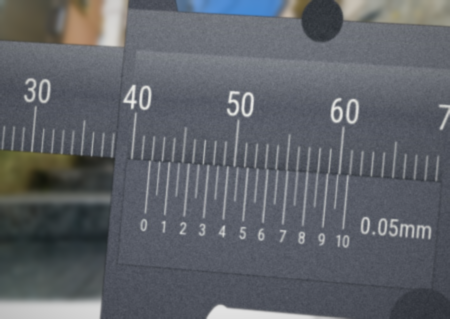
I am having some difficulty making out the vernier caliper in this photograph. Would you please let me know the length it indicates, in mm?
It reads 41.8 mm
